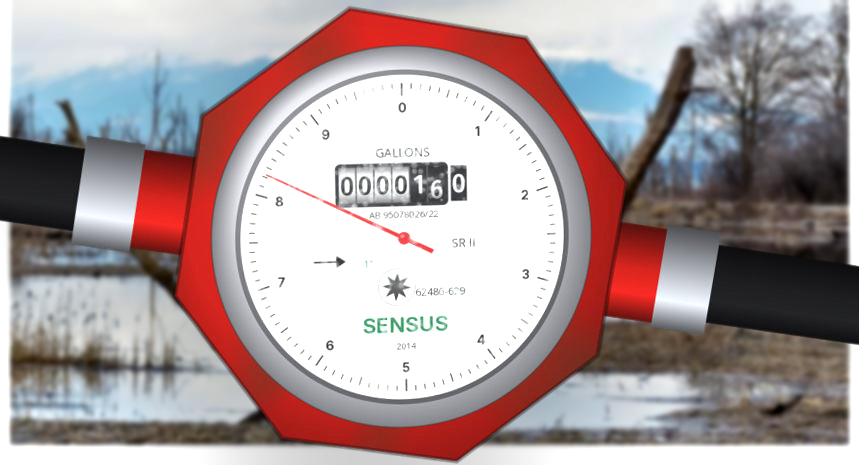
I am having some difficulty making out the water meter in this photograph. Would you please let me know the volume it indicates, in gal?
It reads 158.2 gal
